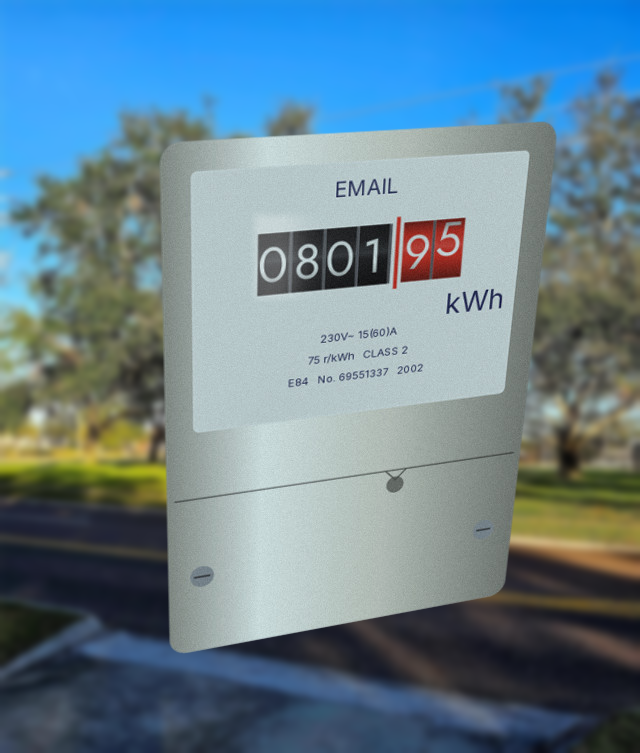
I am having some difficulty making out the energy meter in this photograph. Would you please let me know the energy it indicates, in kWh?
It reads 801.95 kWh
